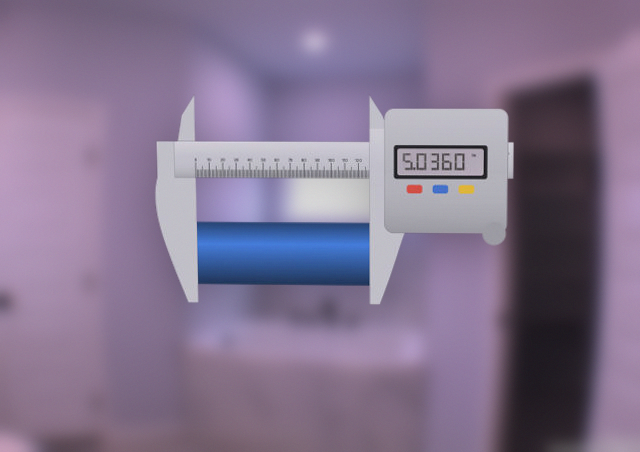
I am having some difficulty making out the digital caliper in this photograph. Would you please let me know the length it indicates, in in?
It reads 5.0360 in
